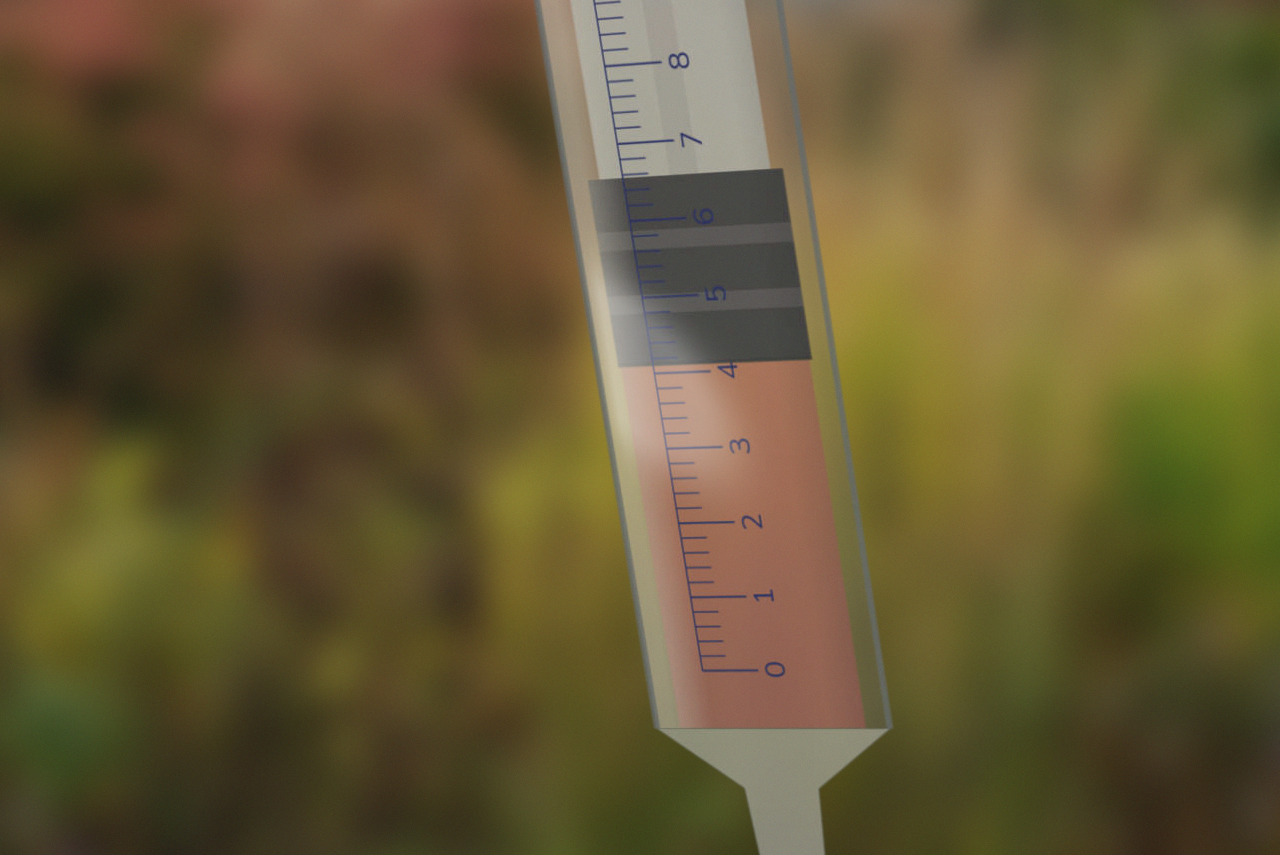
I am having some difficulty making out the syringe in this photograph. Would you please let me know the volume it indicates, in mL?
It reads 4.1 mL
